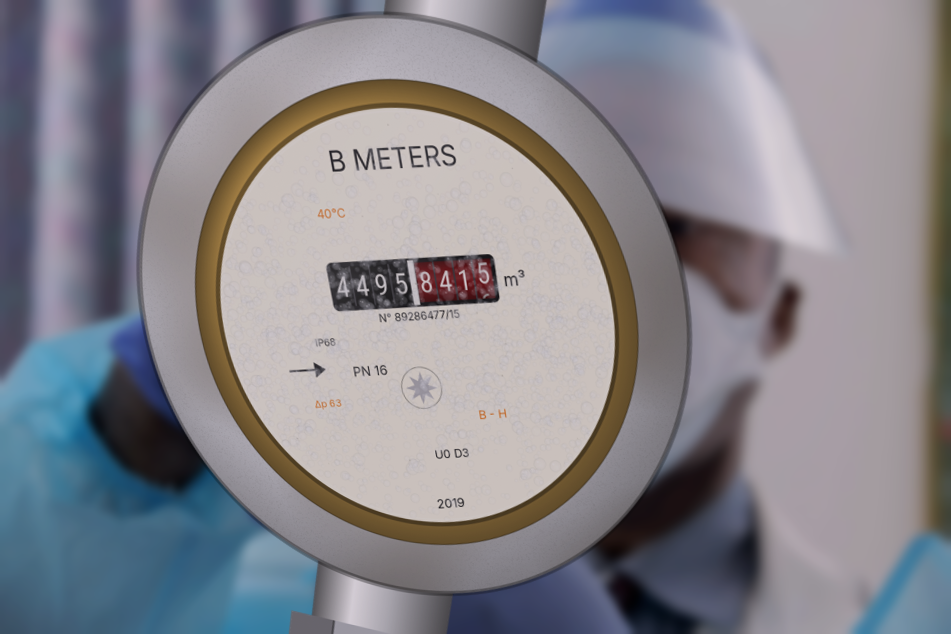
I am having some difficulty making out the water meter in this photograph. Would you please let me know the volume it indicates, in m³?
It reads 4495.8415 m³
